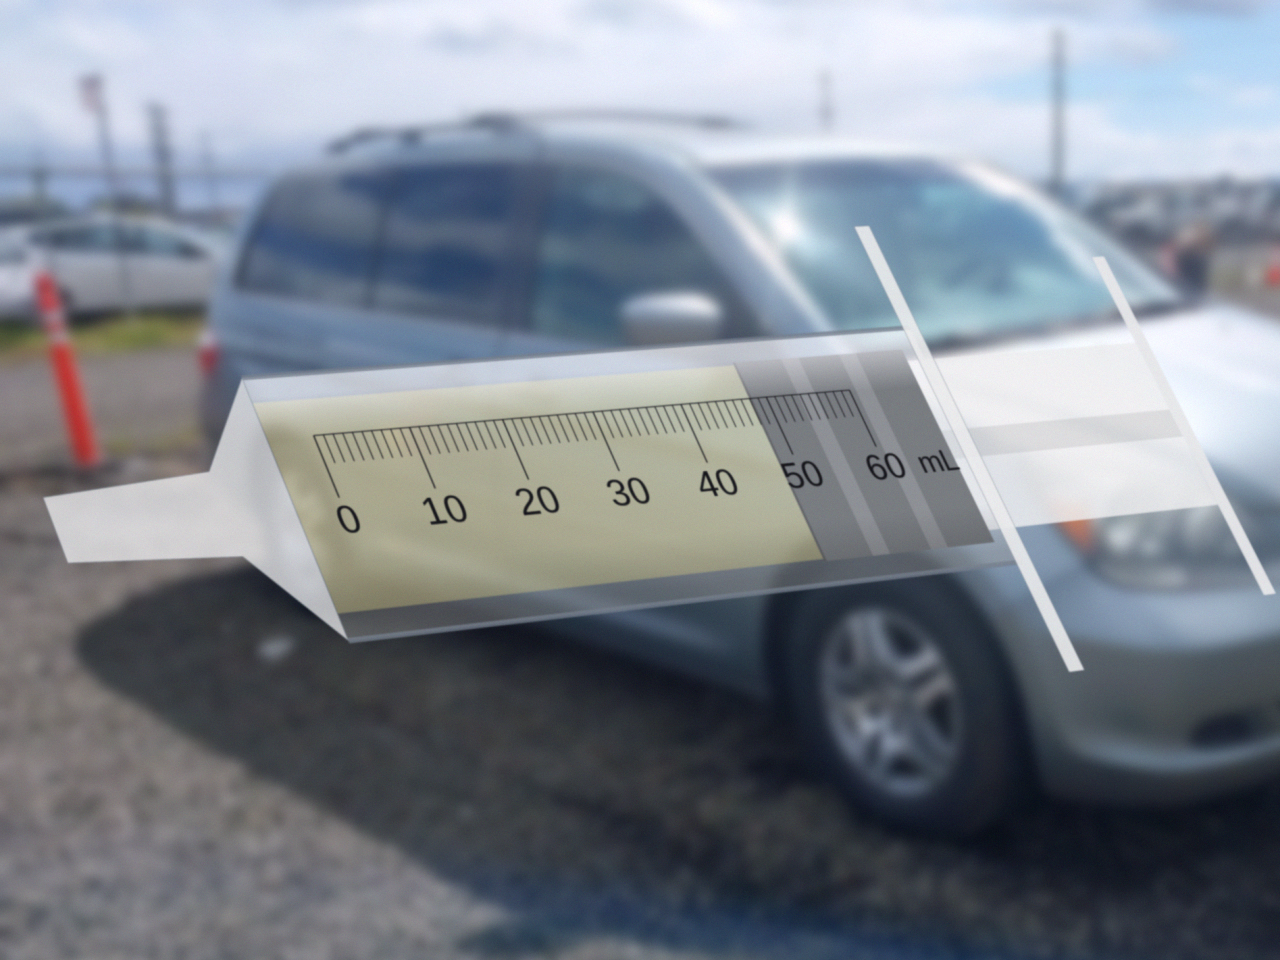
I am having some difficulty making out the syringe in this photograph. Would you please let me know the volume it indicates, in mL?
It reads 48 mL
